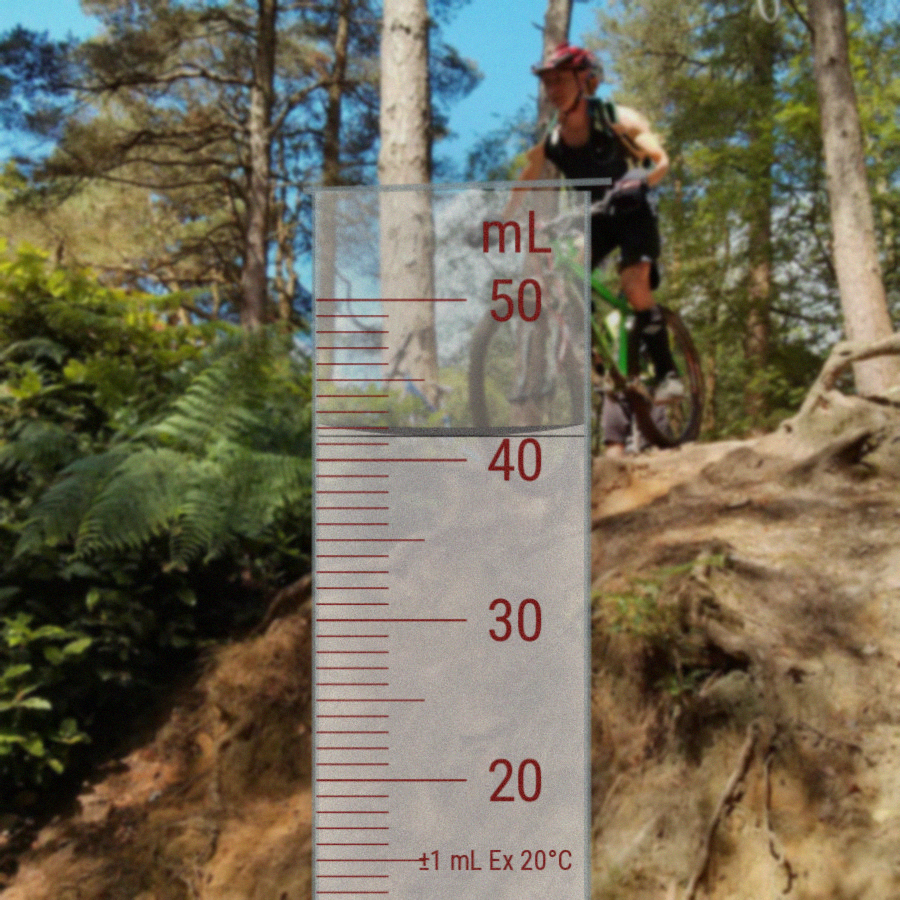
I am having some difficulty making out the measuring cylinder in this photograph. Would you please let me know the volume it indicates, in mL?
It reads 41.5 mL
